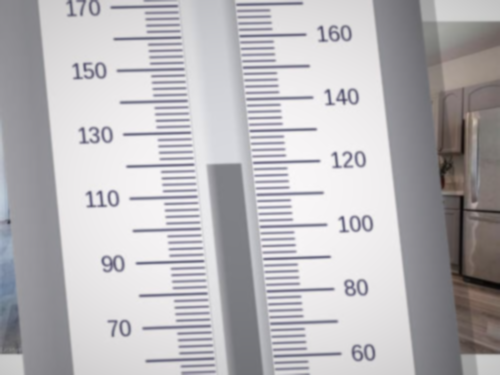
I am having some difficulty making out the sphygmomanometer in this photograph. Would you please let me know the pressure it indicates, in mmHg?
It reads 120 mmHg
